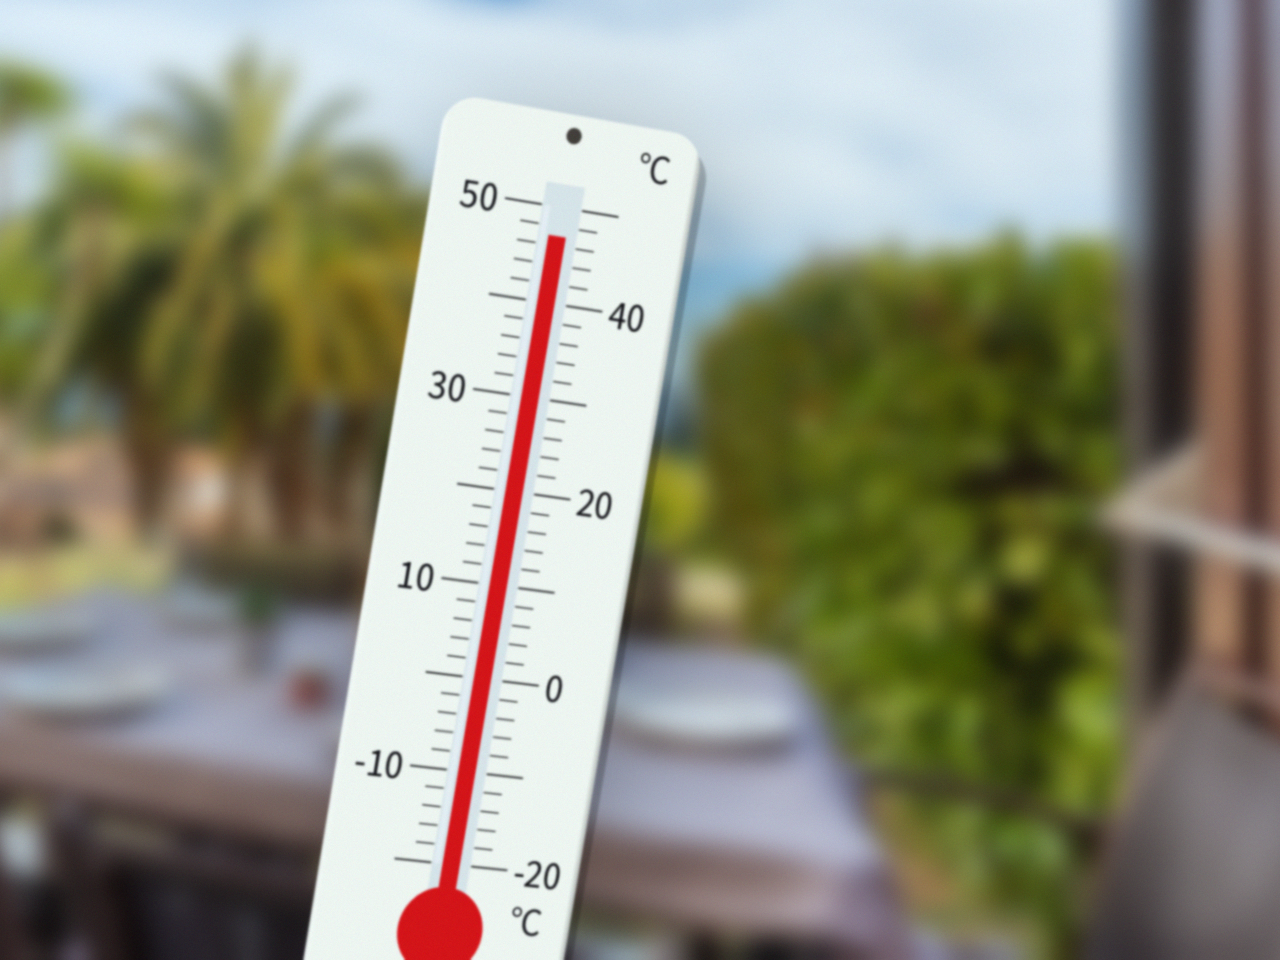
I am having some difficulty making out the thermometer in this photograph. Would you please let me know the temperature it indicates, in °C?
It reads 47 °C
